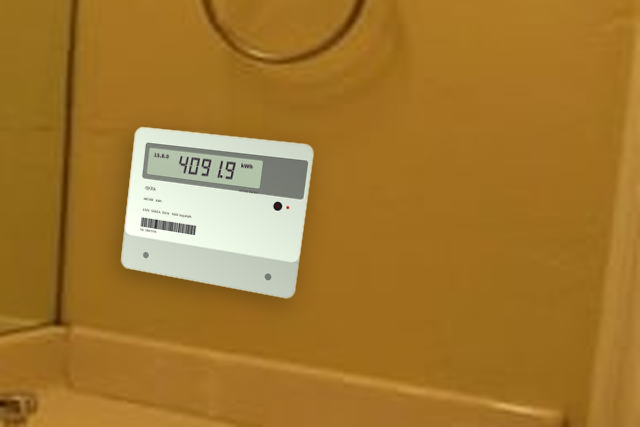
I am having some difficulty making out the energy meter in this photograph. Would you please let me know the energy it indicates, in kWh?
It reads 4091.9 kWh
